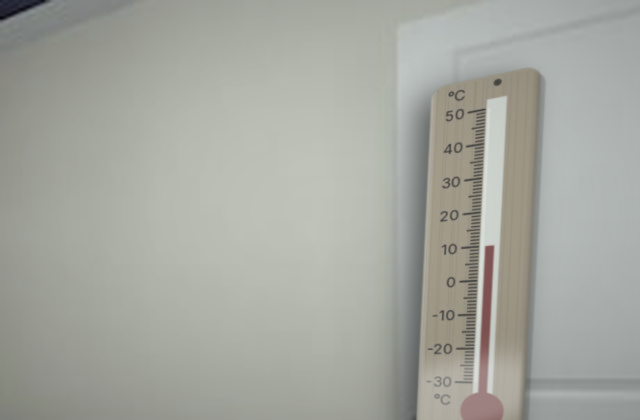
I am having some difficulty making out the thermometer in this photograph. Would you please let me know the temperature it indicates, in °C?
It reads 10 °C
